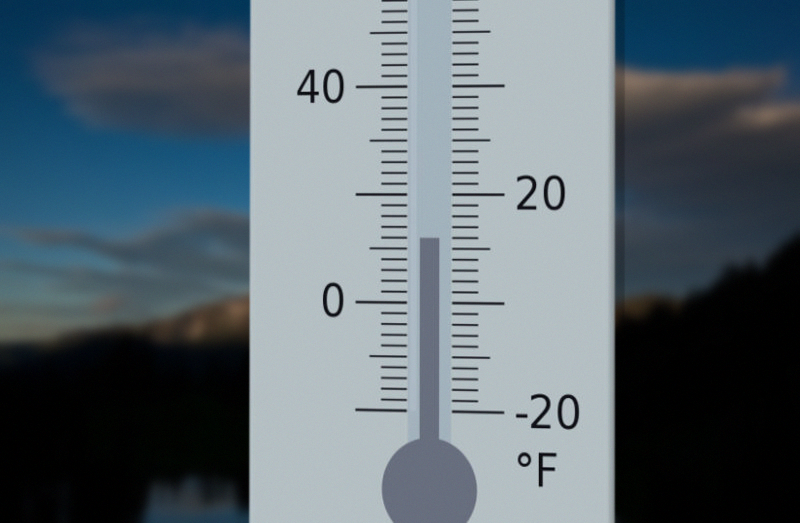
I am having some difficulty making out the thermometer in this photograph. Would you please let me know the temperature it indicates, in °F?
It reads 12 °F
